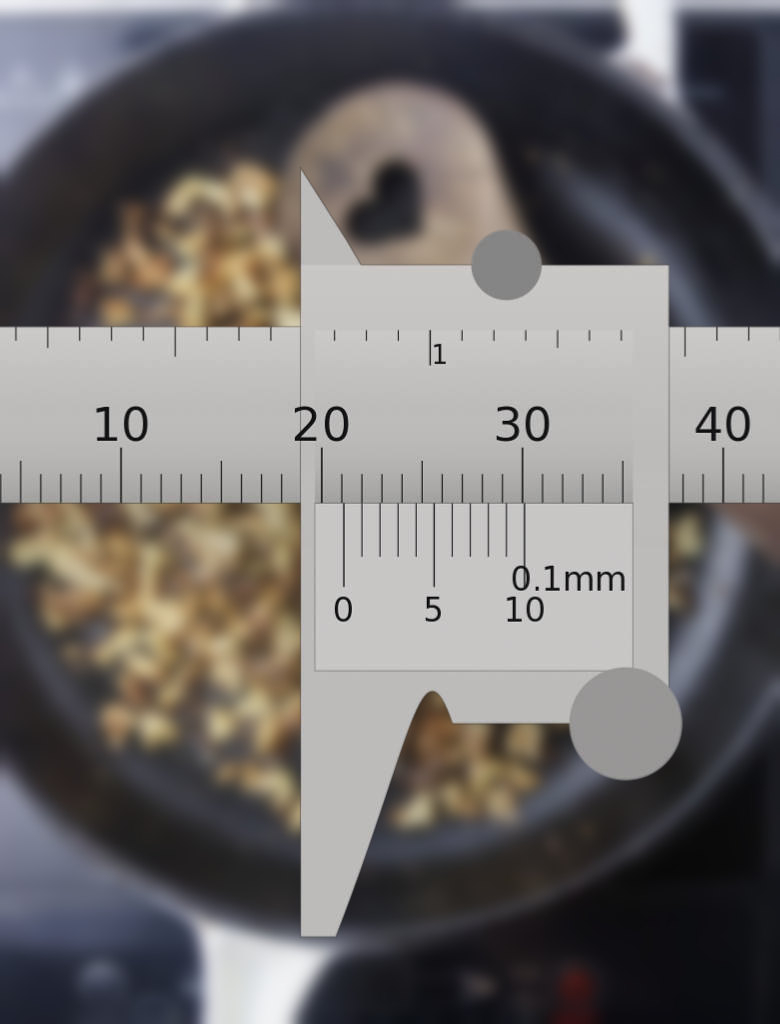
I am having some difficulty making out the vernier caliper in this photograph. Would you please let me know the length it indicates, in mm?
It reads 21.1 mm
